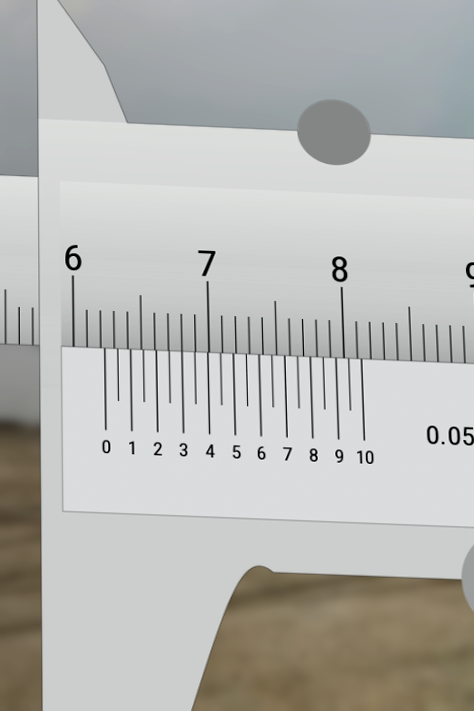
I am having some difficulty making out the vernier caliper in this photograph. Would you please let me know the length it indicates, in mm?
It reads 62.3 mm
